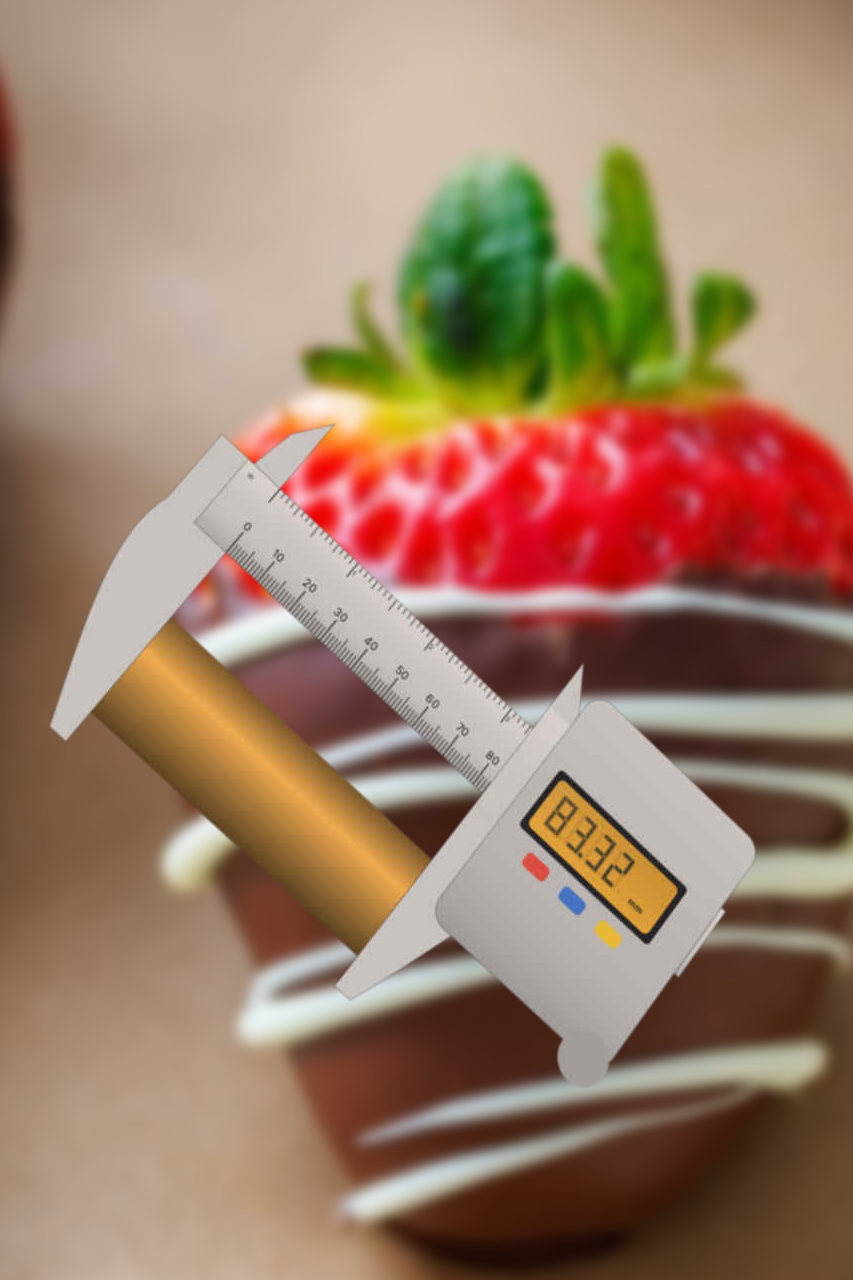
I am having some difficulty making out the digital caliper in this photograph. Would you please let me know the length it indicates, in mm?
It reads 83.32 mm
